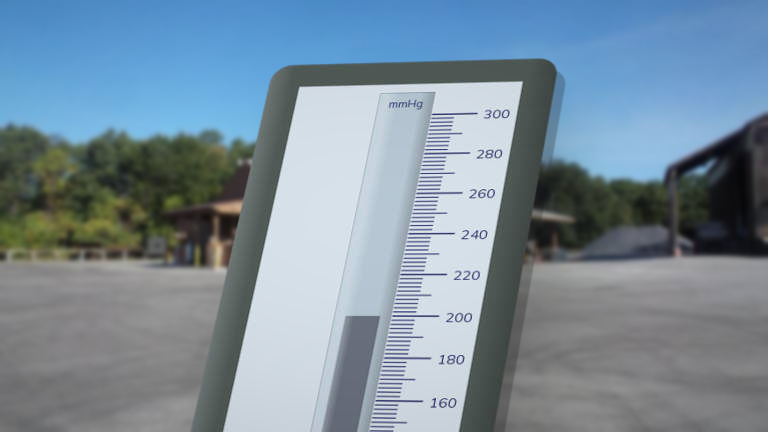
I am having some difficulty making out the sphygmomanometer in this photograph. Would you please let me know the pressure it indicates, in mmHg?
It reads 200 mmHg
